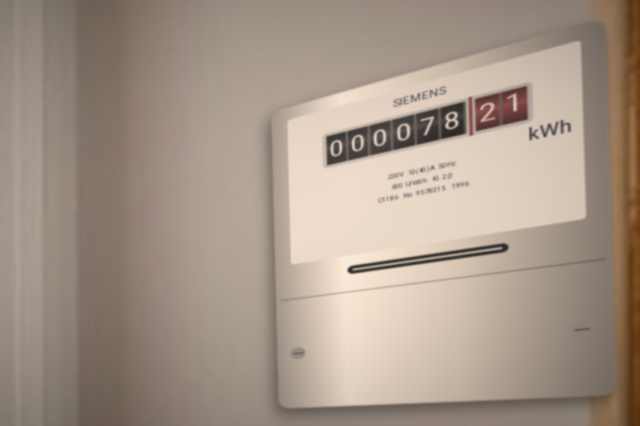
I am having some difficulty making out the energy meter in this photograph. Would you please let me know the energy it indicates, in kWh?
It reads 78.21 kWh
